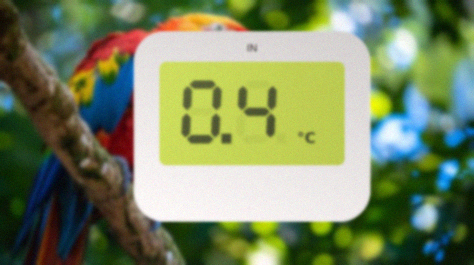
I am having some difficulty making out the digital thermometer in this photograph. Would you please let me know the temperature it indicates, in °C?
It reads 0.4 °C
